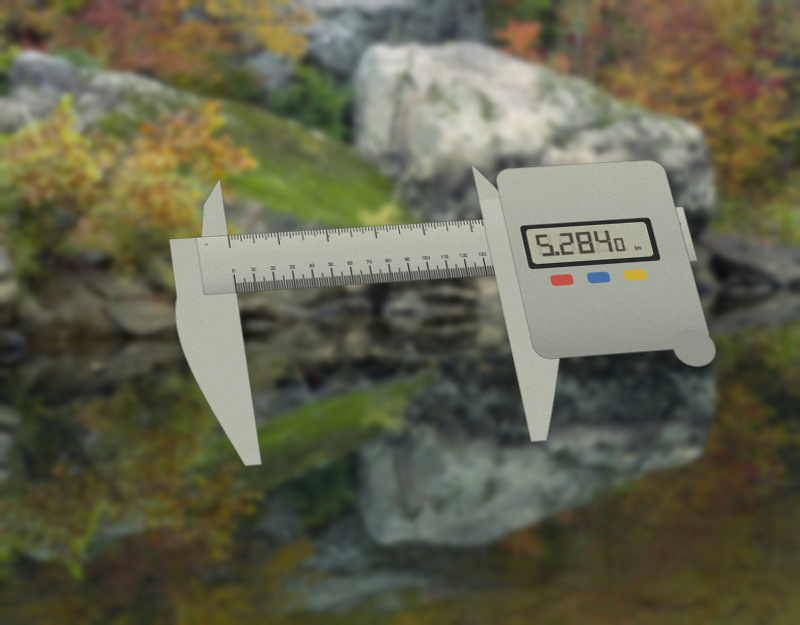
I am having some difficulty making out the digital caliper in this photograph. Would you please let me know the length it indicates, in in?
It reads 5.2840 in
